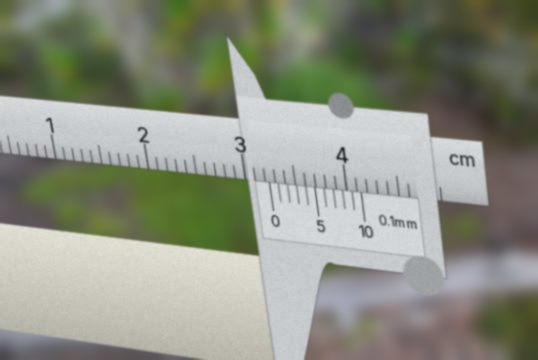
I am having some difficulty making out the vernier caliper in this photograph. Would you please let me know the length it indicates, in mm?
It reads 32.4 mm
